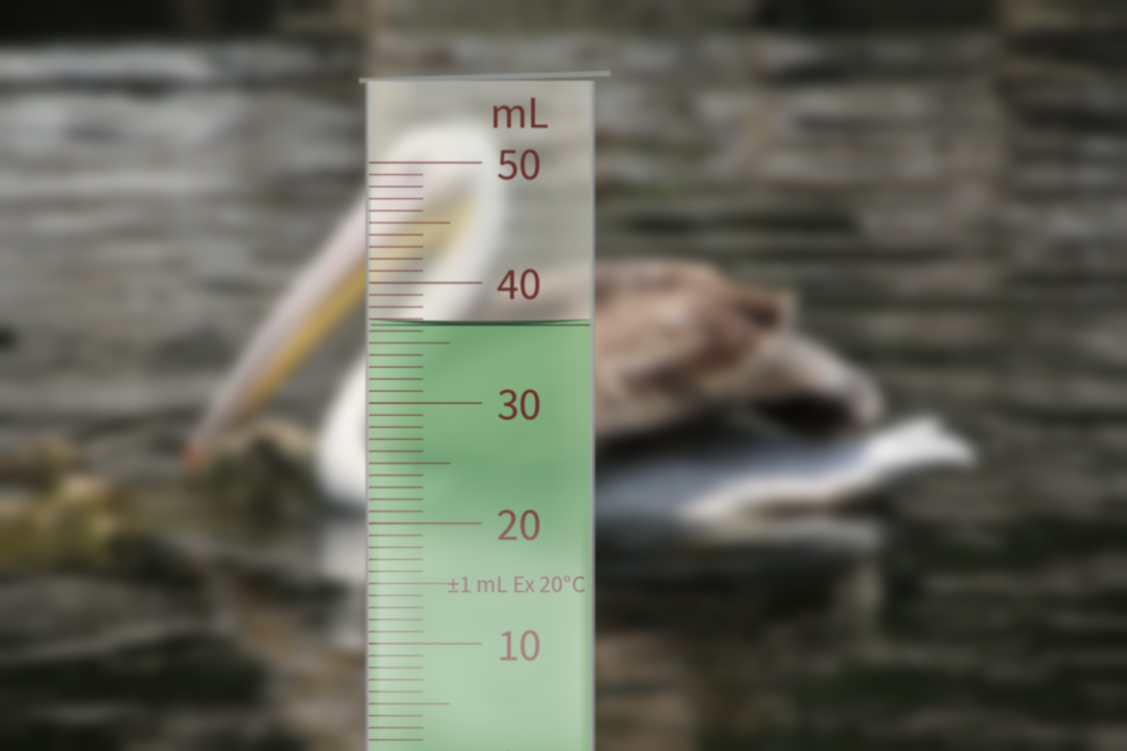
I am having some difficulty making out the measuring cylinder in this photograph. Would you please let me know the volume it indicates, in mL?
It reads 36.5 mL
